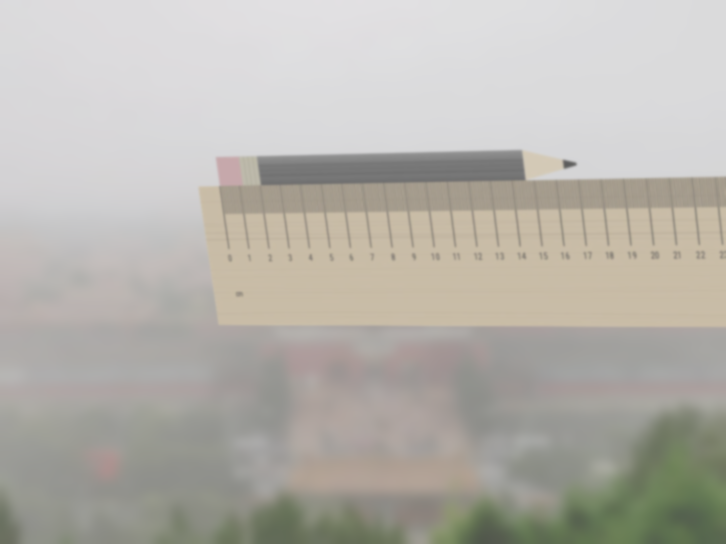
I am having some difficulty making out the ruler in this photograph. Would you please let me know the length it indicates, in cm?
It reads 17 cm
